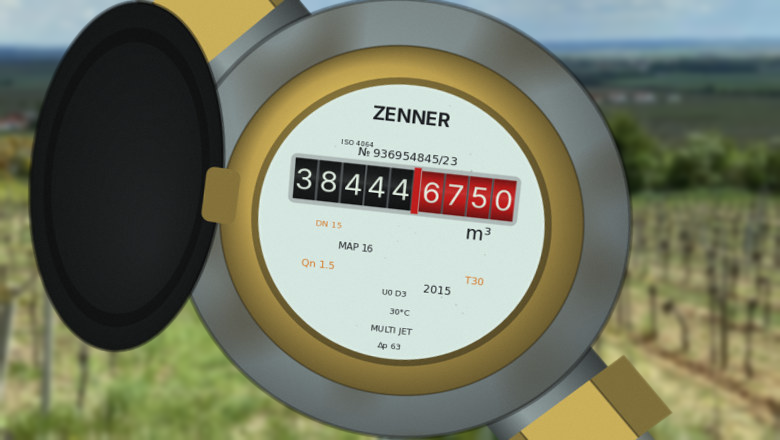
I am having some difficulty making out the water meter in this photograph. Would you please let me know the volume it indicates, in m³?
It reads 38444.6750 m³
